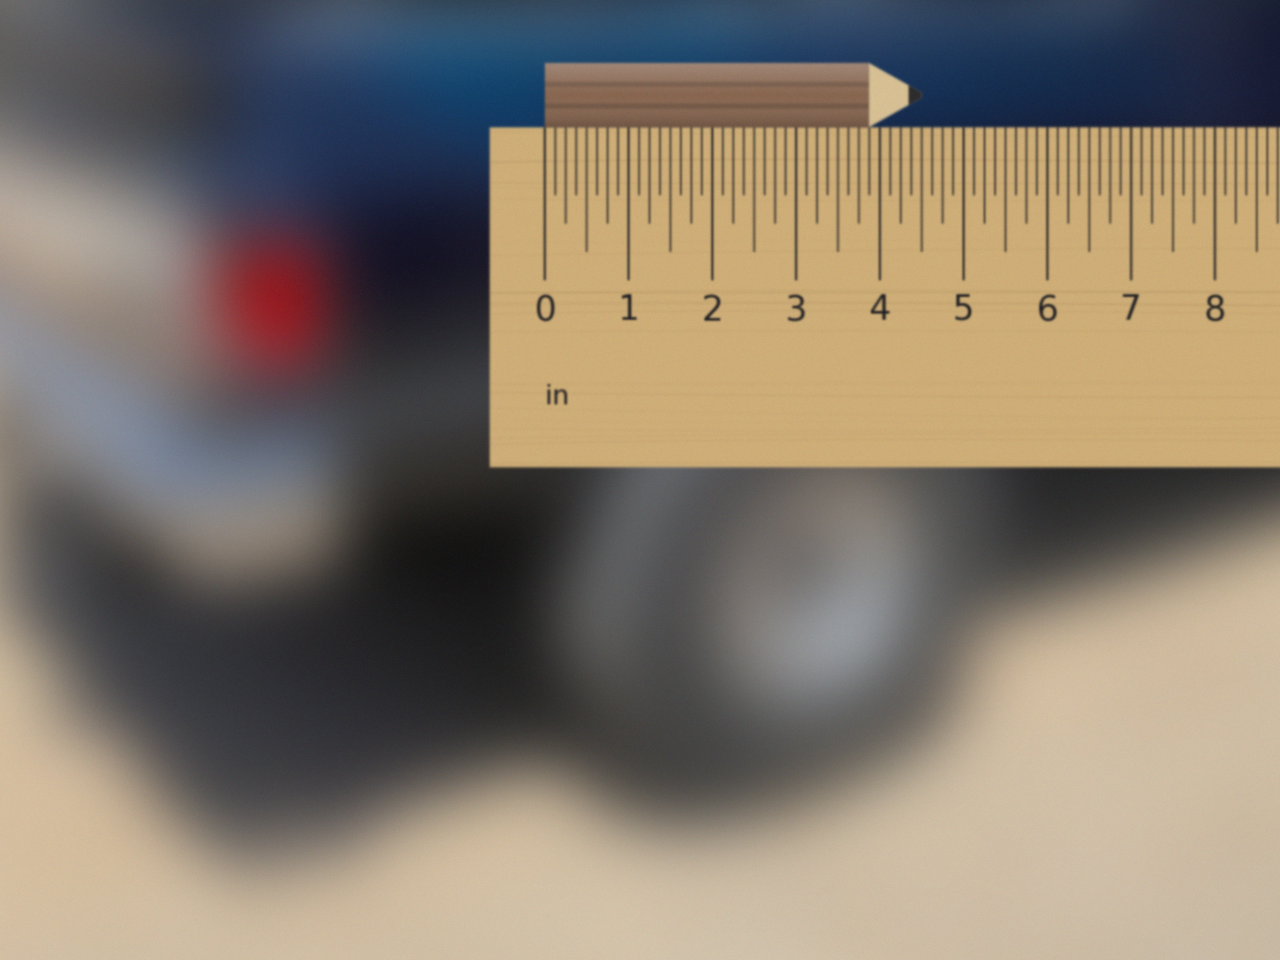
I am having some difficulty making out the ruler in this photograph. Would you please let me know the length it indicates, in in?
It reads 4.5 in
